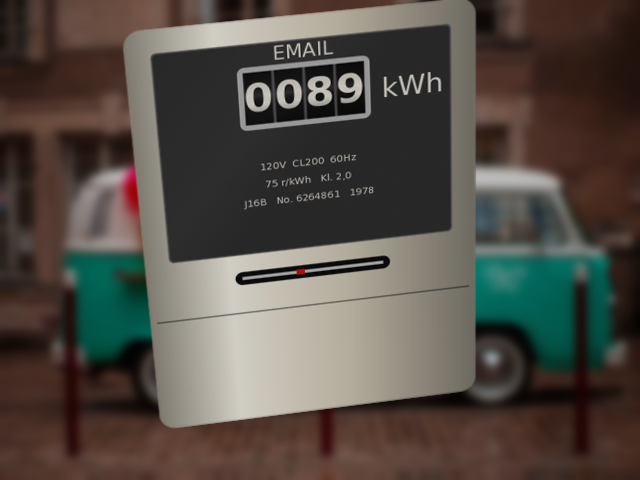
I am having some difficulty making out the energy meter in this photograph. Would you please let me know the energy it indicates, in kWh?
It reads 89 kWh
